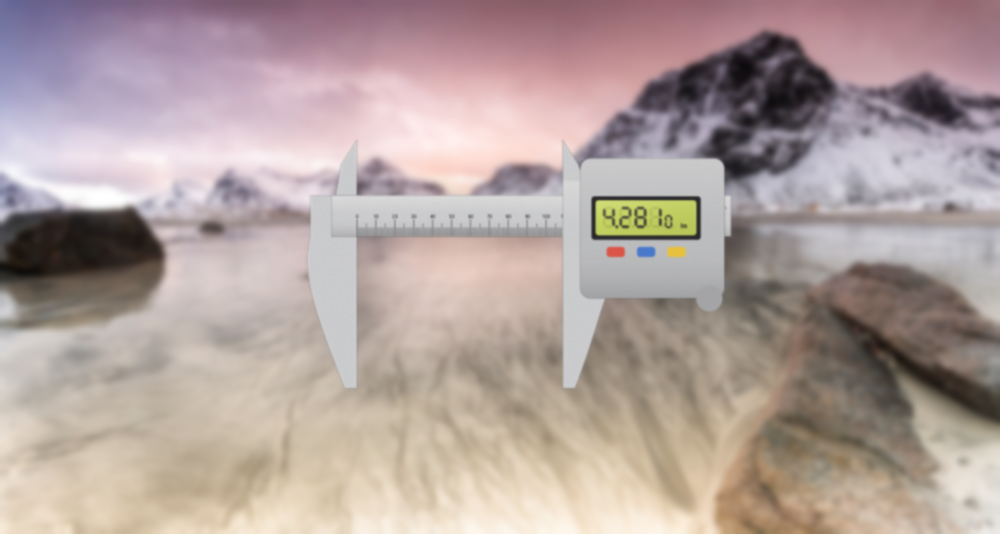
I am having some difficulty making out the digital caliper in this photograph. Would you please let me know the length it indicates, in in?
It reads 4.2810 in
